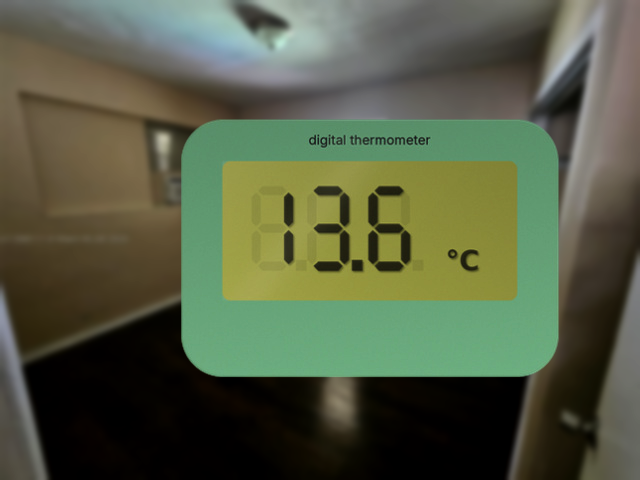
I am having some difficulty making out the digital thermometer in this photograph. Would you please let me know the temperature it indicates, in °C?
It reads 13.6 °C
